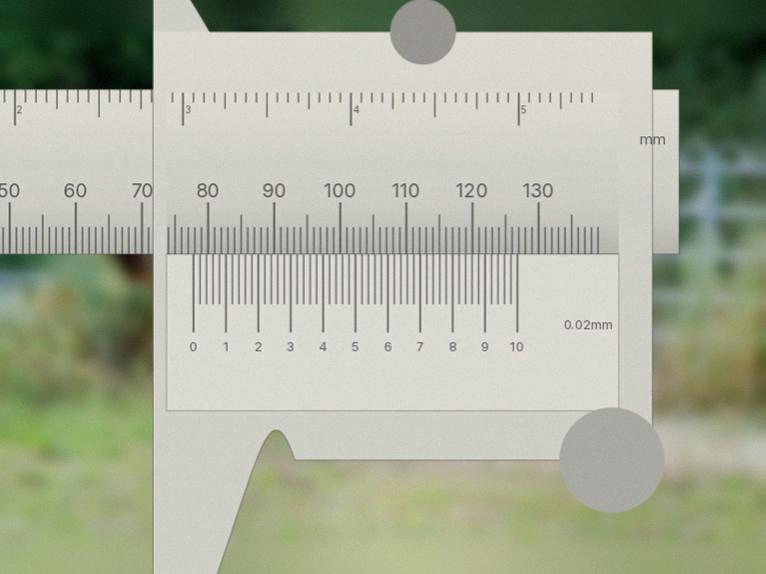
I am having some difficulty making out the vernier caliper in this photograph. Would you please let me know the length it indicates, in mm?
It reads 77.8 mm
